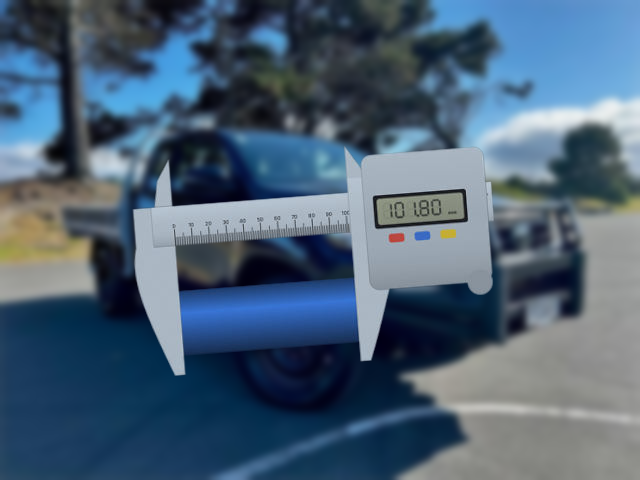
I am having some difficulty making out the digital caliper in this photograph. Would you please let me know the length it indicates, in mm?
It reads 101.80 mm
